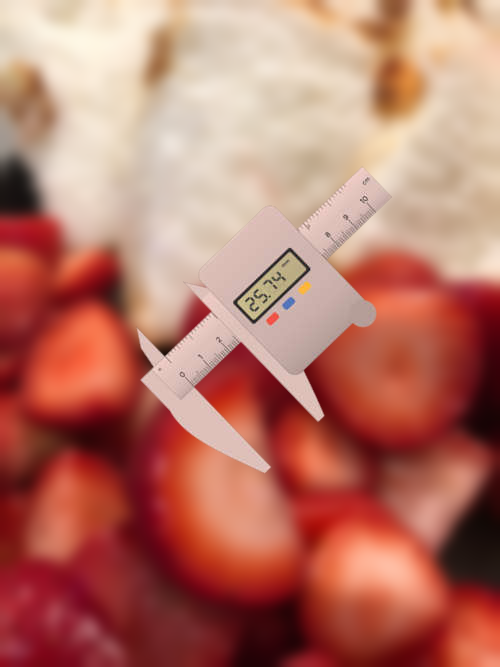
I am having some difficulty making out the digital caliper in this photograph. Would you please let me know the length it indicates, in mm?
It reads 25.74 mm
